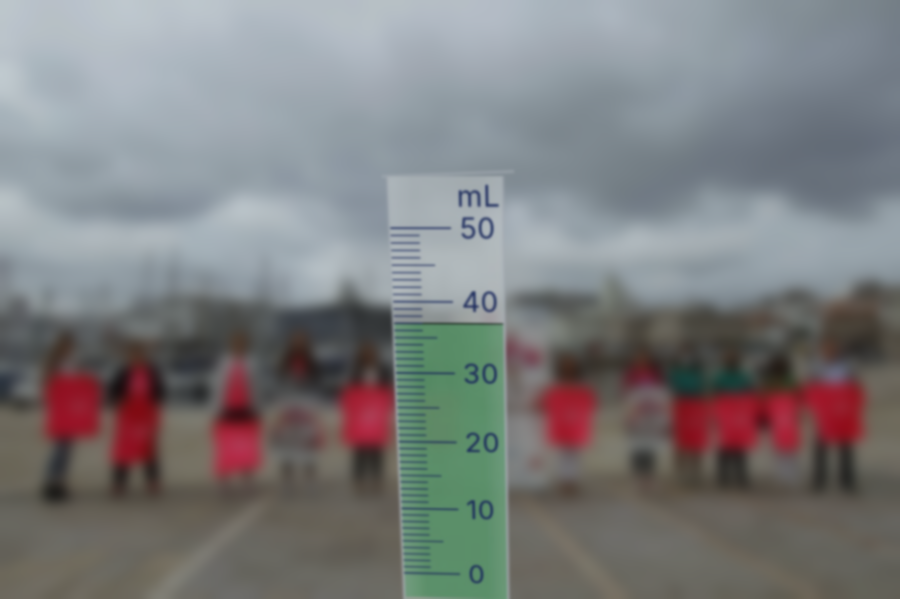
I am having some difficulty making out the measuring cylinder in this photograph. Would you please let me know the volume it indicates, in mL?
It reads 37 mL
